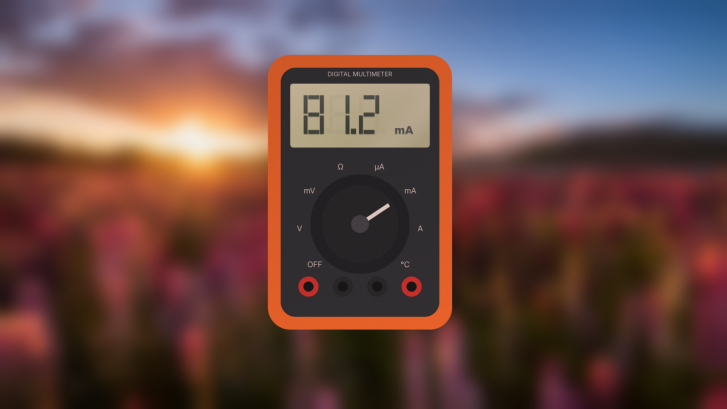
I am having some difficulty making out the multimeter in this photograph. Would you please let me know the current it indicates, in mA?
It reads 81.2 mA
